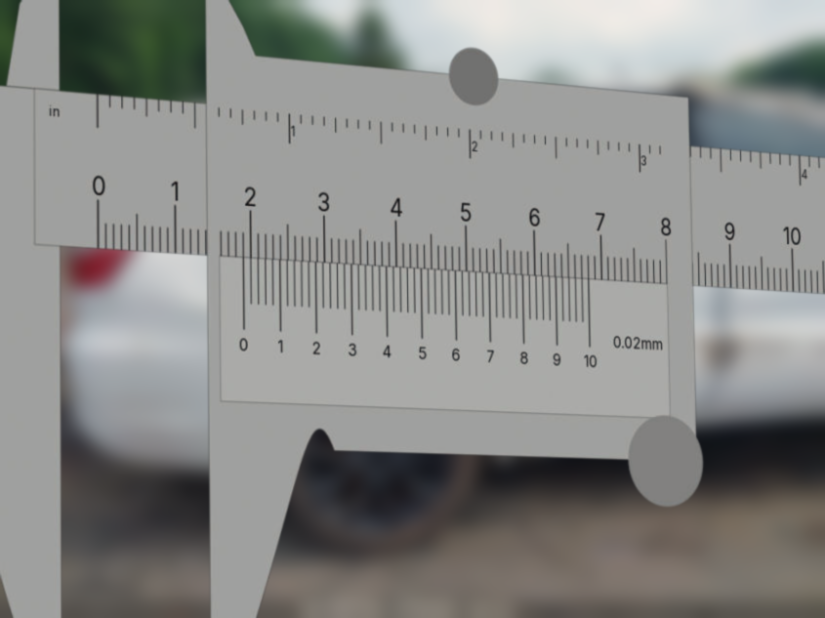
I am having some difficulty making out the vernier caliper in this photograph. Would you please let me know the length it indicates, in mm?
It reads 19.0 mm
